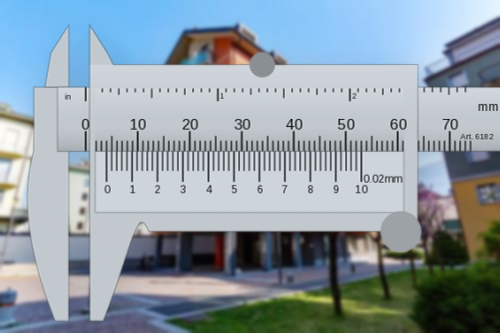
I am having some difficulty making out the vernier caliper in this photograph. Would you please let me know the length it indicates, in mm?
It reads 4.0 mm
